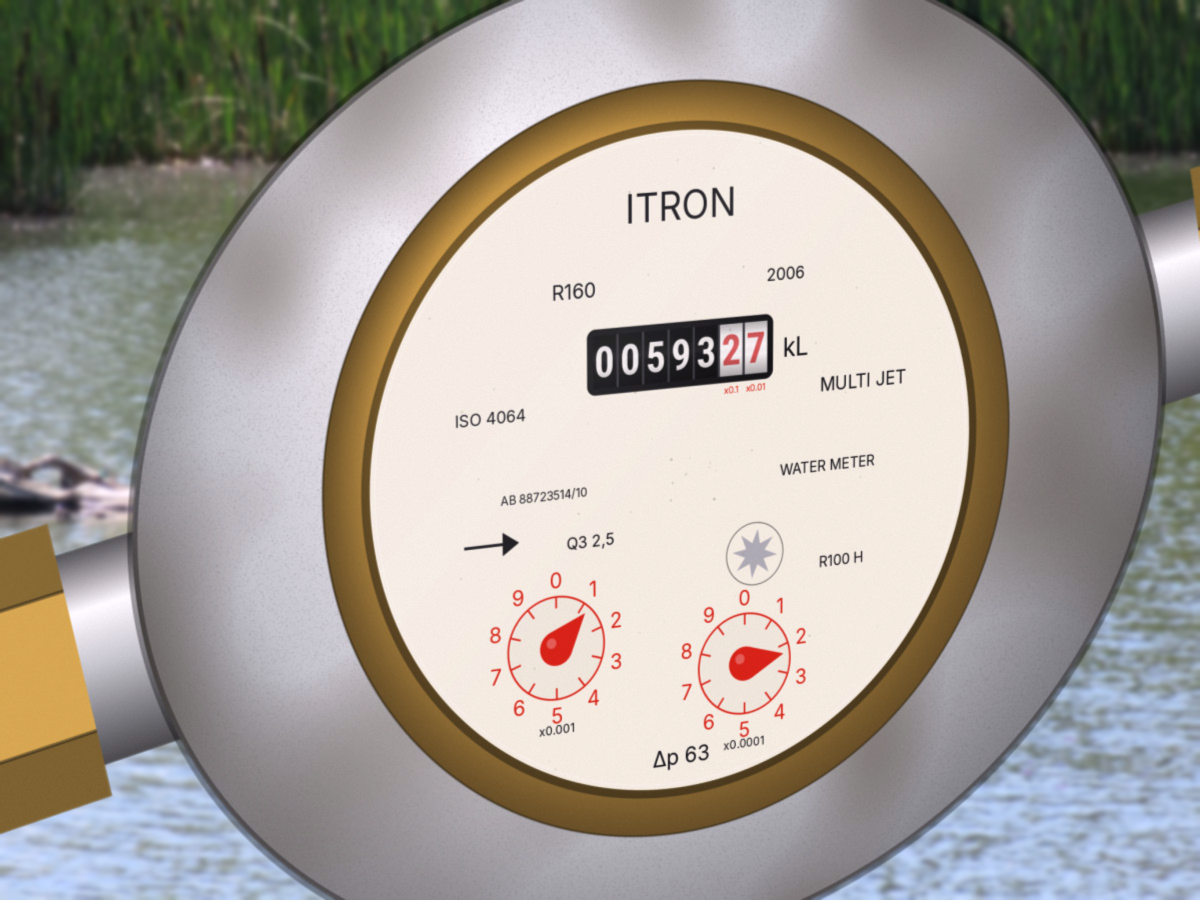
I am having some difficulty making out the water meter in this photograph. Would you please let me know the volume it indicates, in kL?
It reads 593.2712 kL
